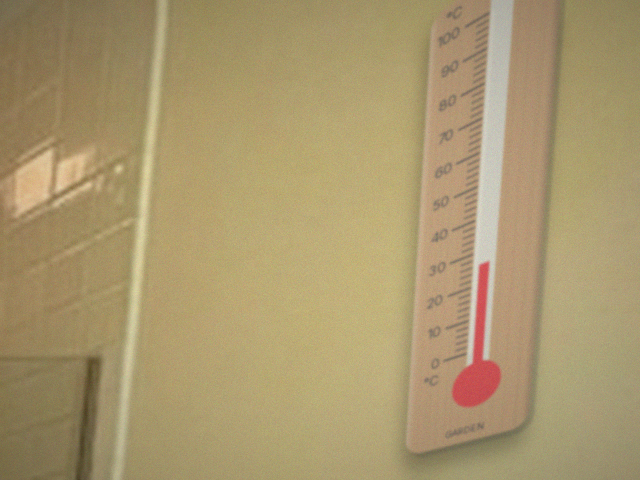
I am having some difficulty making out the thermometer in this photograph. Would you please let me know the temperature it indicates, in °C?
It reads 26 °C
